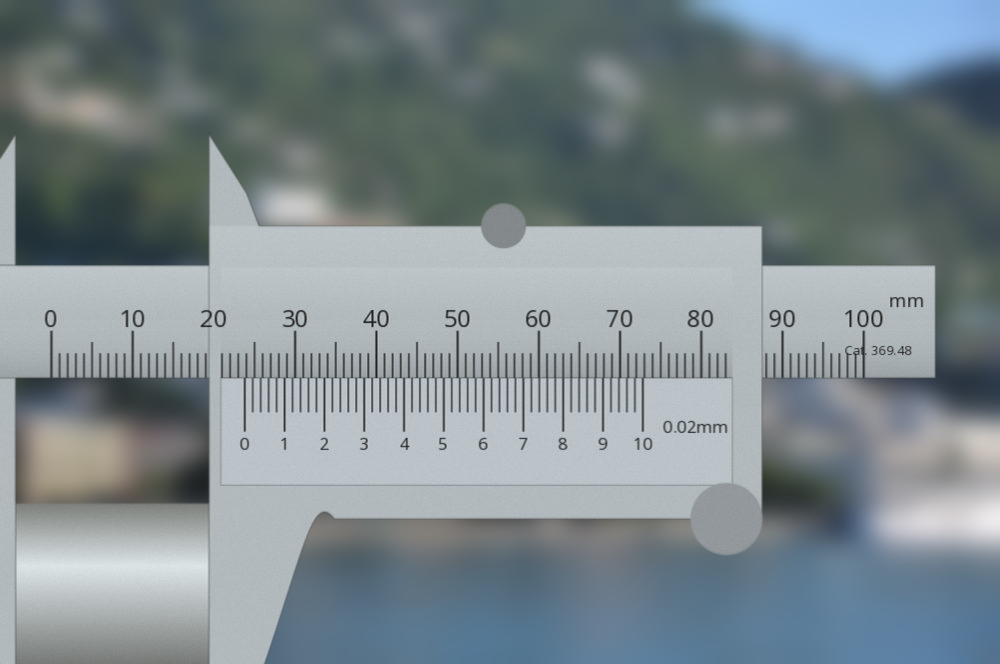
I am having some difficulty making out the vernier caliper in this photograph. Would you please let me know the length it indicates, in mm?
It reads 23.8 mm
